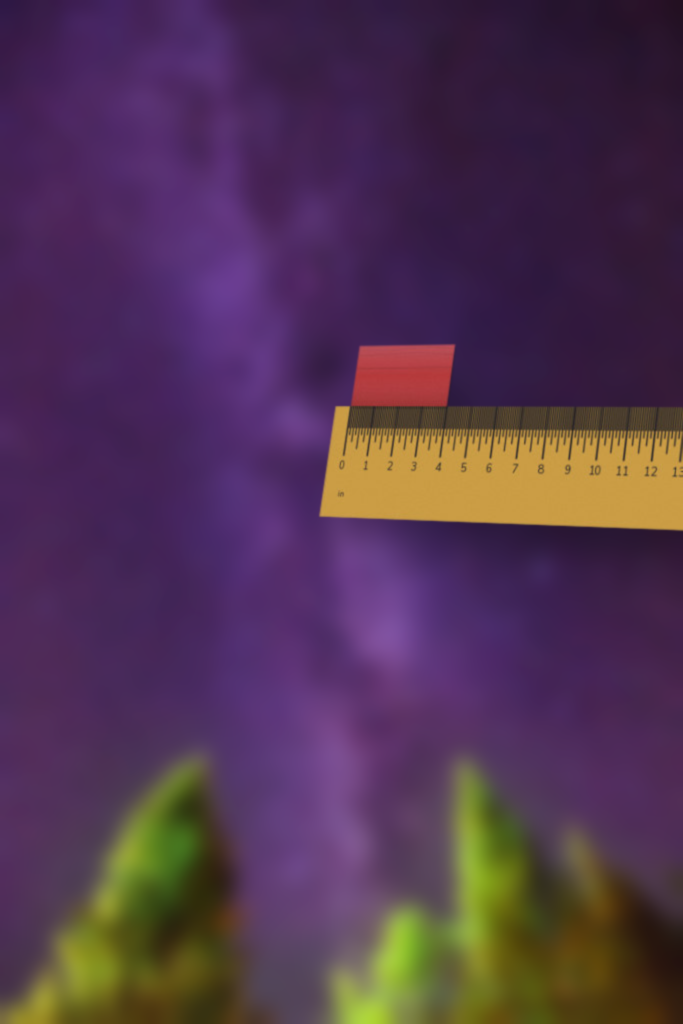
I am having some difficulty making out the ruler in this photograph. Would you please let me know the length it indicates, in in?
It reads 4 in
